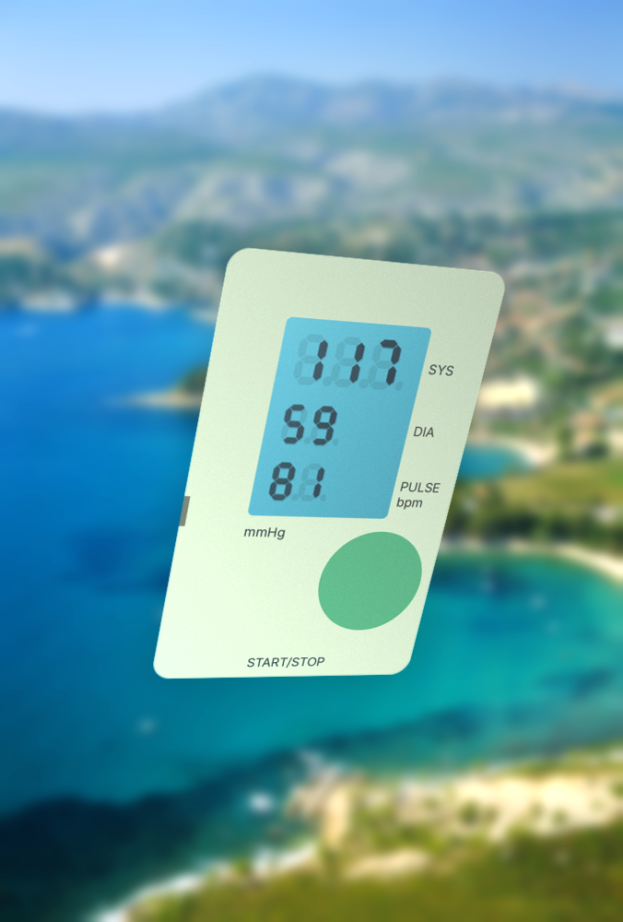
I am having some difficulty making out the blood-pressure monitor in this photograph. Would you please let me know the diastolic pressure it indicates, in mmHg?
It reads 59 mmHg
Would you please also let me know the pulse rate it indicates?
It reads 81 bpm
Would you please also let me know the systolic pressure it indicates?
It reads 117 mmHg
